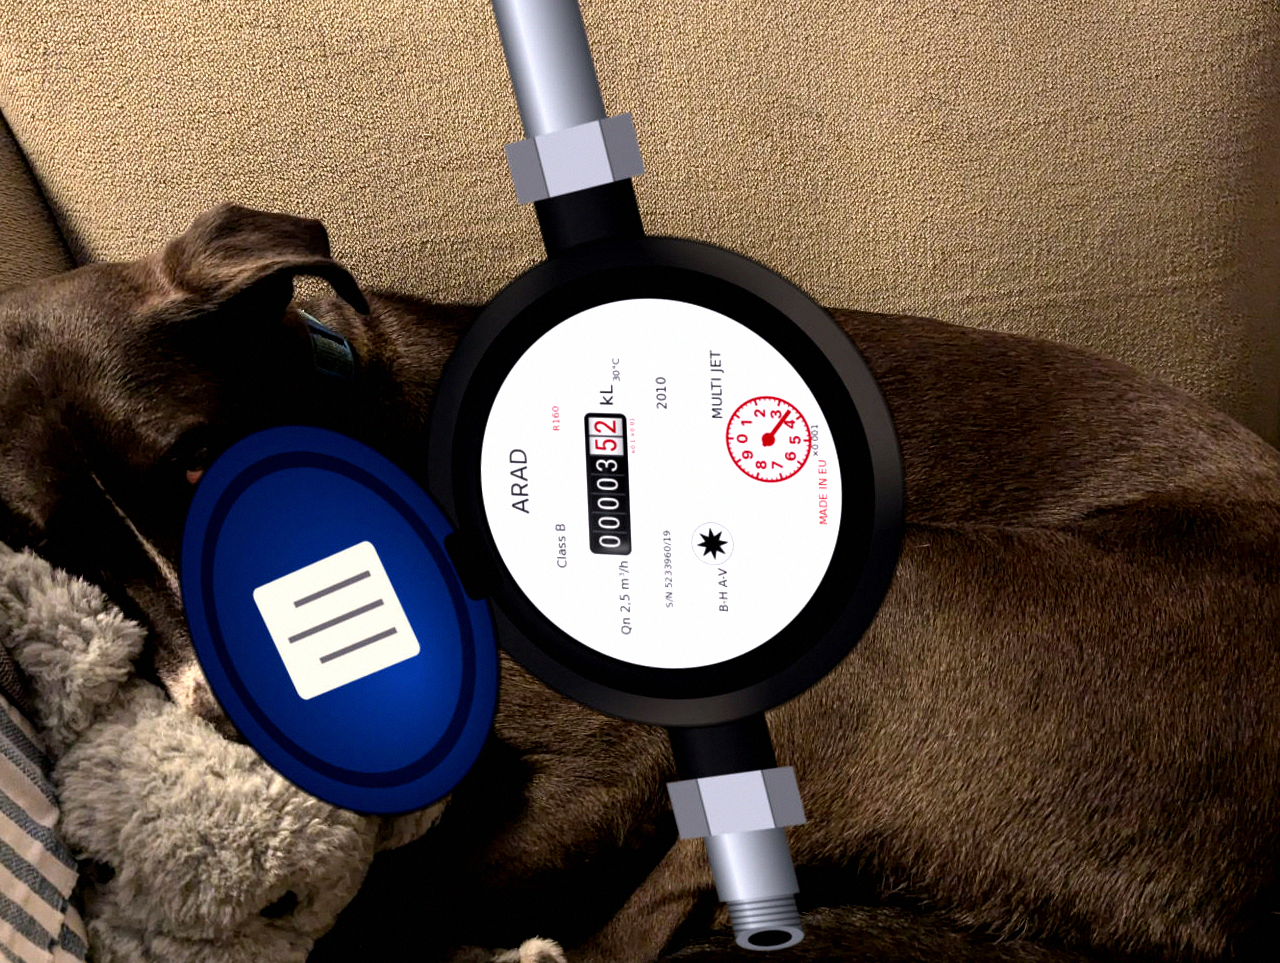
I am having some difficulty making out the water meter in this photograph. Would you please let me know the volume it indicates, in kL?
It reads 3.523 kL
